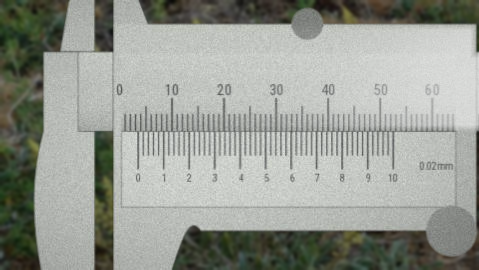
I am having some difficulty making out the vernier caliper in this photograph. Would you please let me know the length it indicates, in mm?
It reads 3.5 mm
